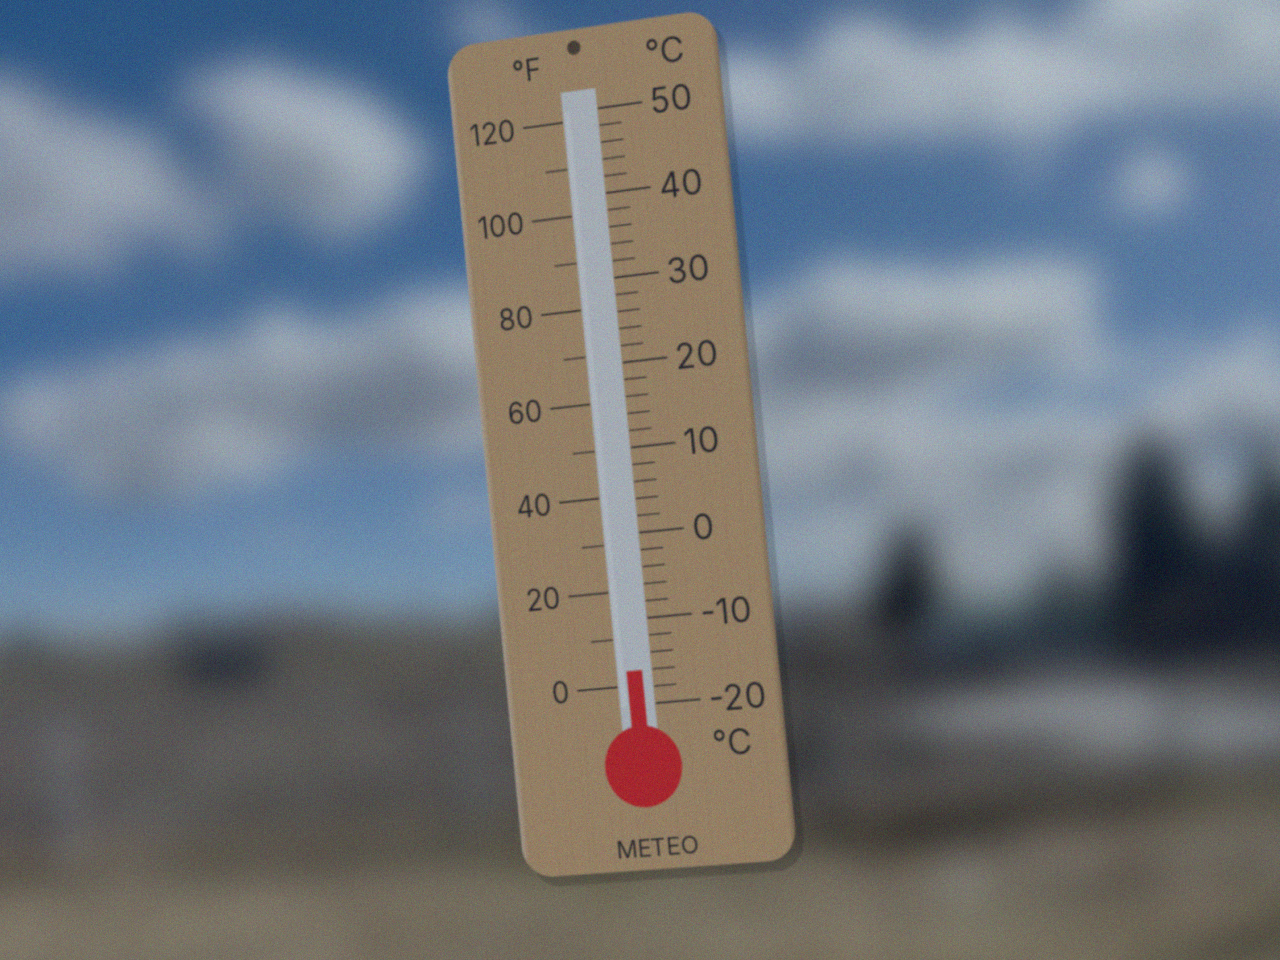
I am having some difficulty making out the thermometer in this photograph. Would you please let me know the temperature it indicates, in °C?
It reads -16 °C
